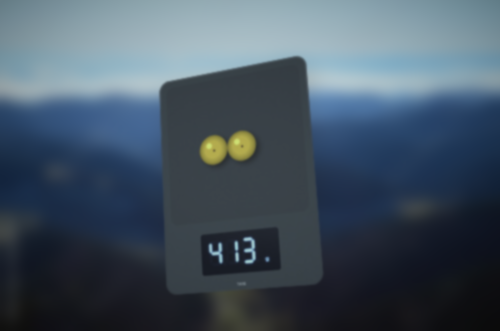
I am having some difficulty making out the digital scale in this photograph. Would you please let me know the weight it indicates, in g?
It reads 413 g
